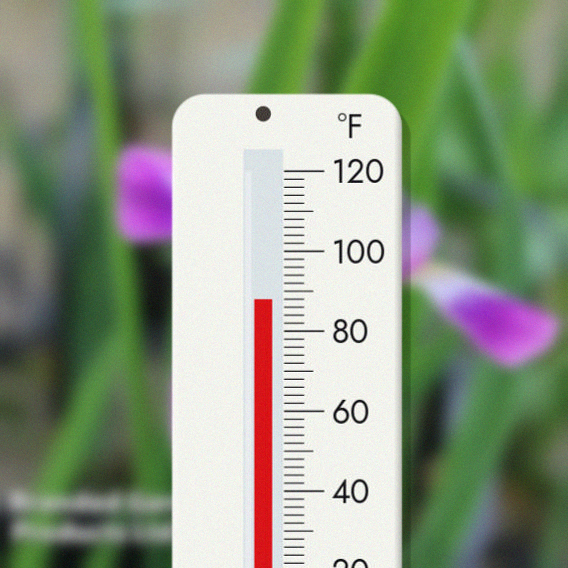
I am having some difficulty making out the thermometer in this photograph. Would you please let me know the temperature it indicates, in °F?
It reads 88 °F
